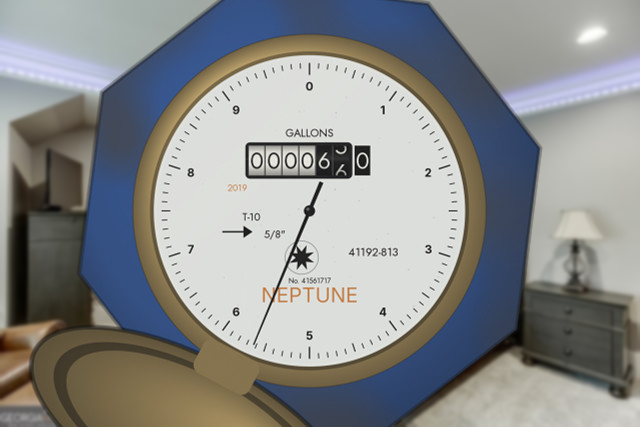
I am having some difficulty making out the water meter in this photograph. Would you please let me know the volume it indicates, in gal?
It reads 655.6 gal
